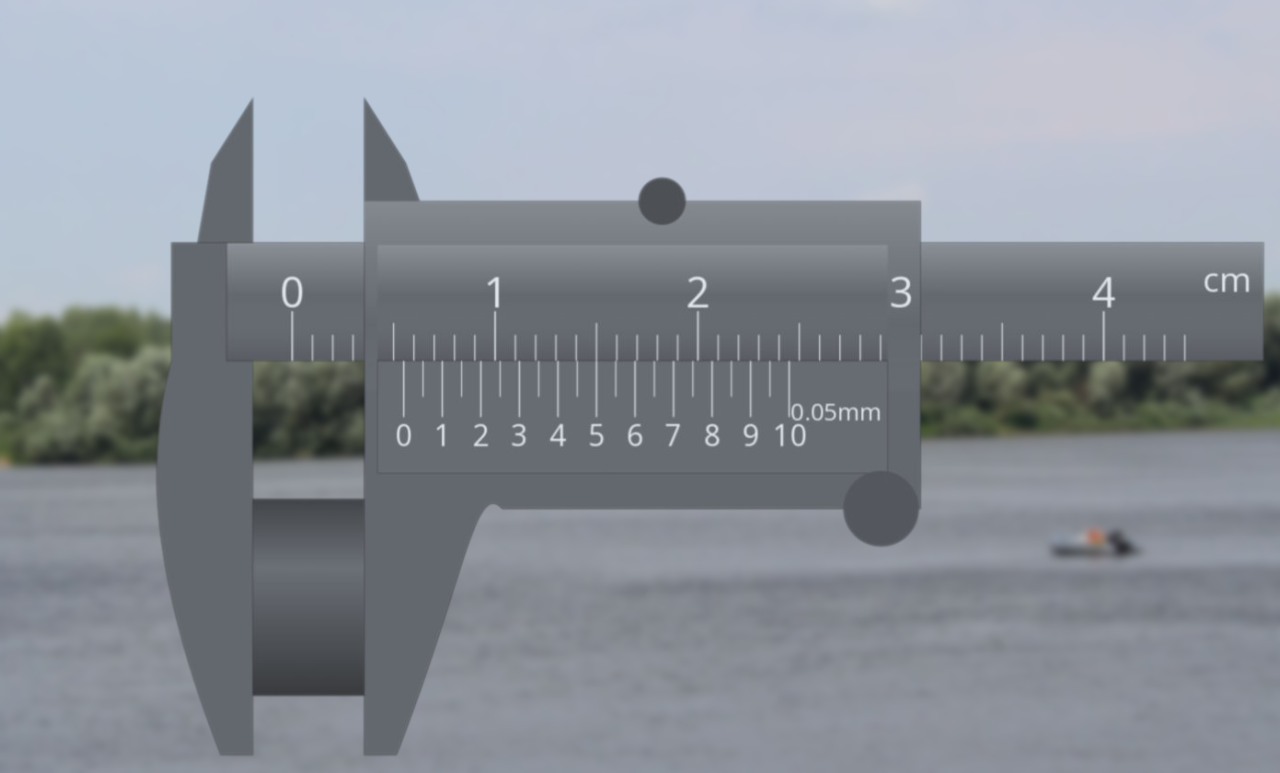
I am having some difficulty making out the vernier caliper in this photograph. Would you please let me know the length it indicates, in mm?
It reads 5.5 mm
